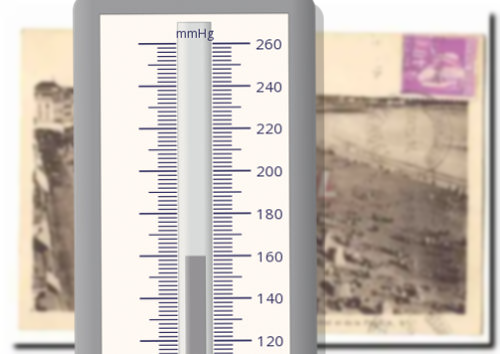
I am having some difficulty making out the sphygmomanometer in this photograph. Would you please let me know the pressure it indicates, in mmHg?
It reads 160 mmHg
